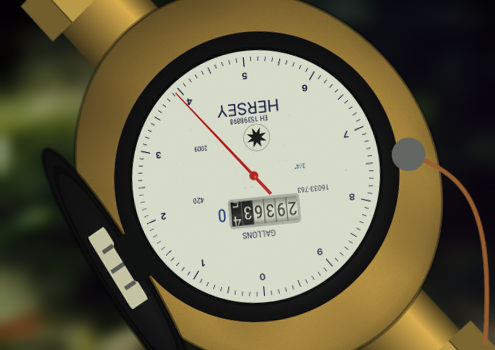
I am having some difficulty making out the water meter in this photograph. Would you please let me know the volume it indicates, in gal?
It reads 2936343.9 gal
